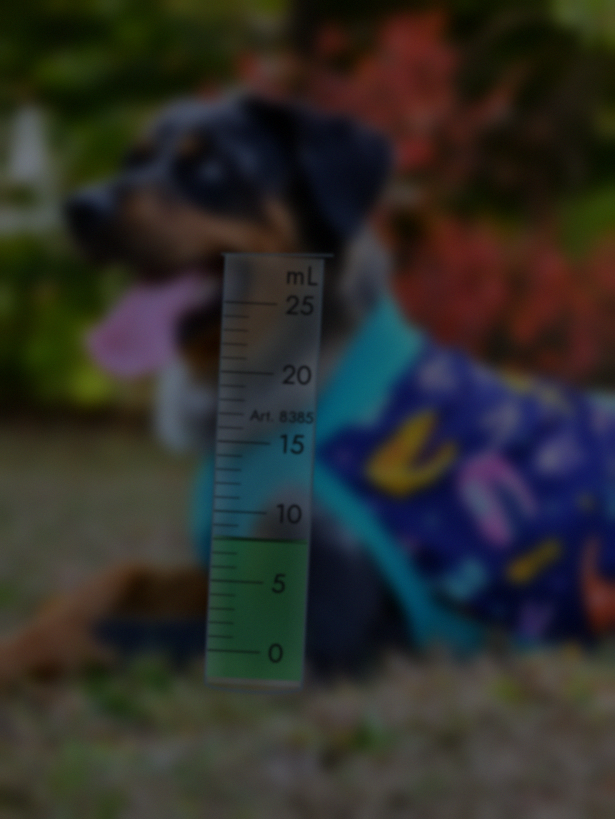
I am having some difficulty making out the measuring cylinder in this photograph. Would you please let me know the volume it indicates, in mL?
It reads 8 mL
